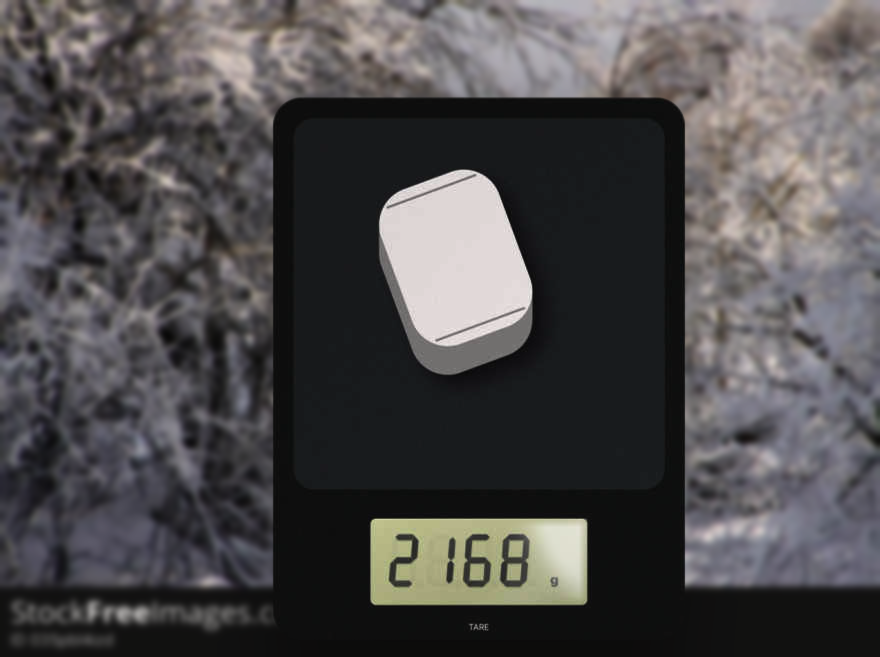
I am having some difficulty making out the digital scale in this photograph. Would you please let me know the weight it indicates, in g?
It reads 2168 g
